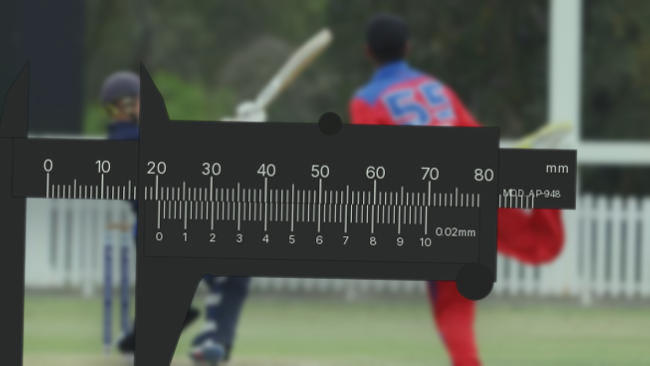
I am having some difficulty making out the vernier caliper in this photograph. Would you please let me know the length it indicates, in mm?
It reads 20.5 mm
